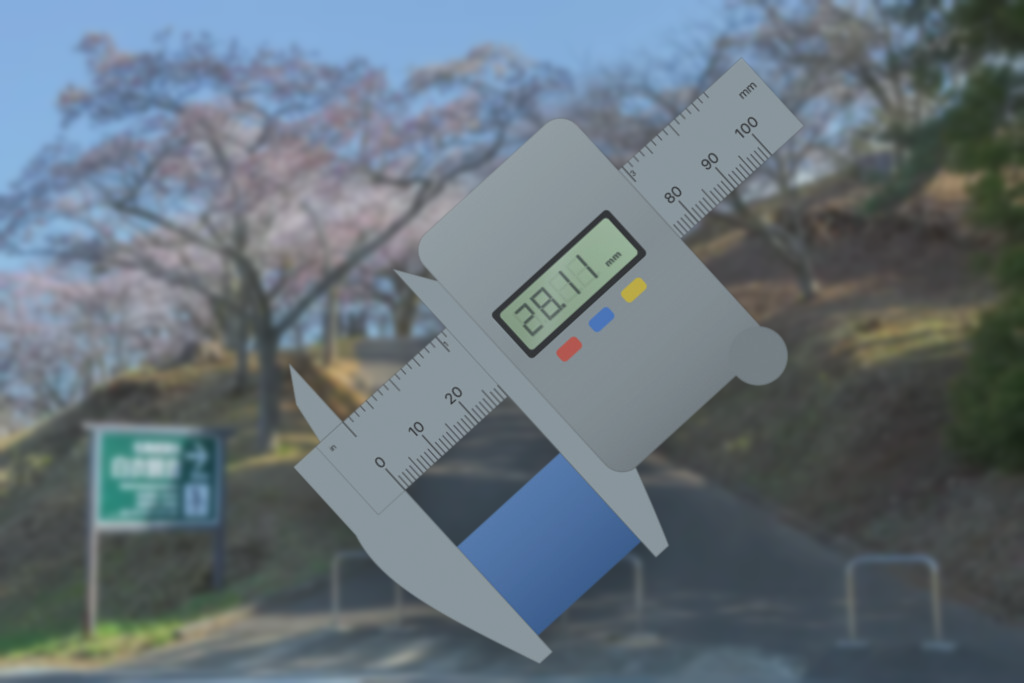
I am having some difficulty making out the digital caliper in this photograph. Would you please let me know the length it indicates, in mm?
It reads 28.11 mm
